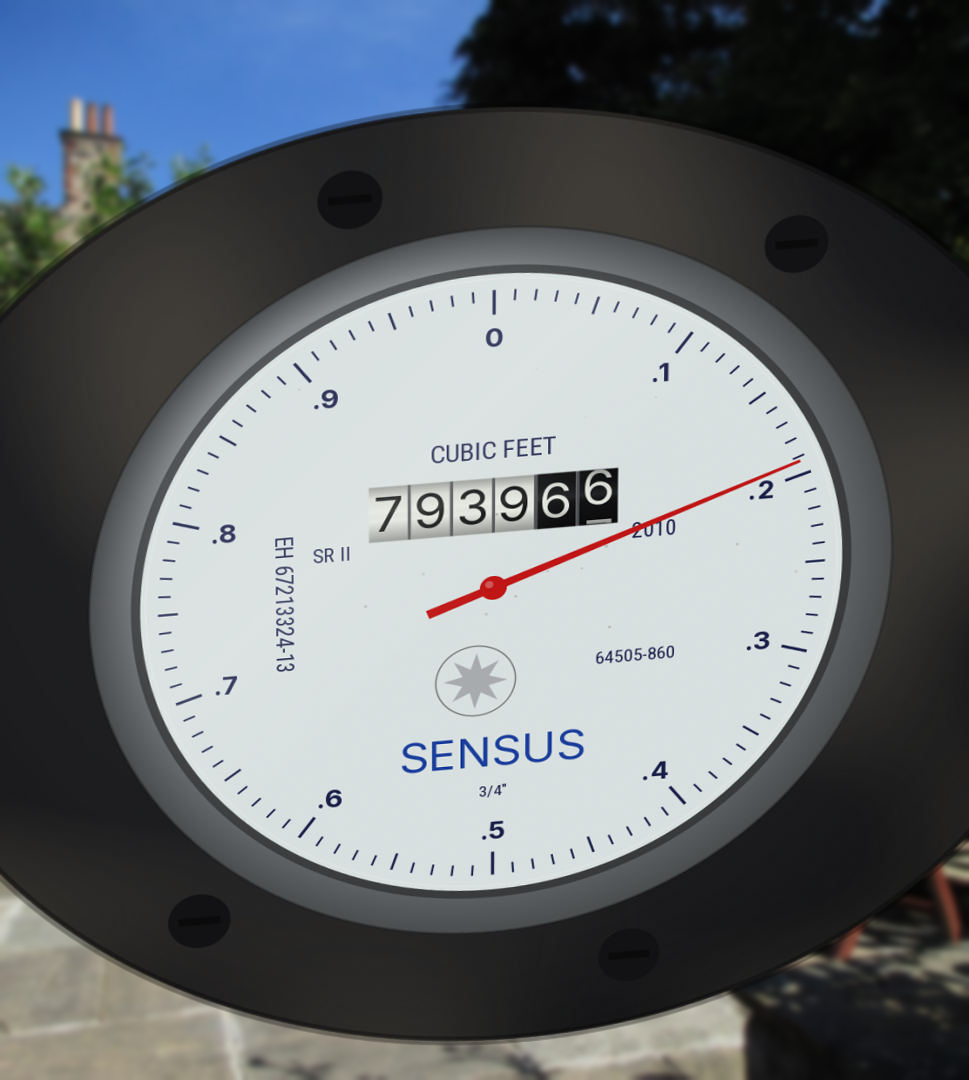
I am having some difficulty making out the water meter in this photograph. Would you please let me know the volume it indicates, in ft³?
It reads 793966.19 ft³
